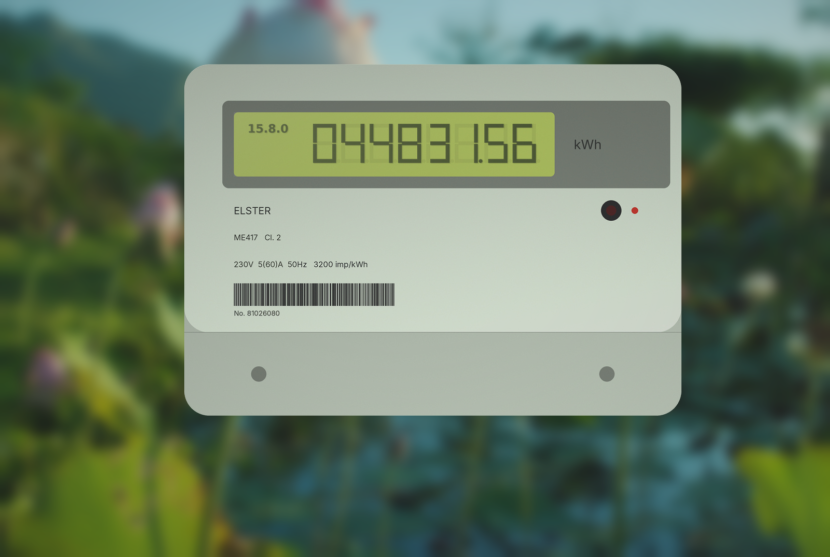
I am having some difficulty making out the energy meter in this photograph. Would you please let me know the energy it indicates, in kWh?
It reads 44831.56 kWh
